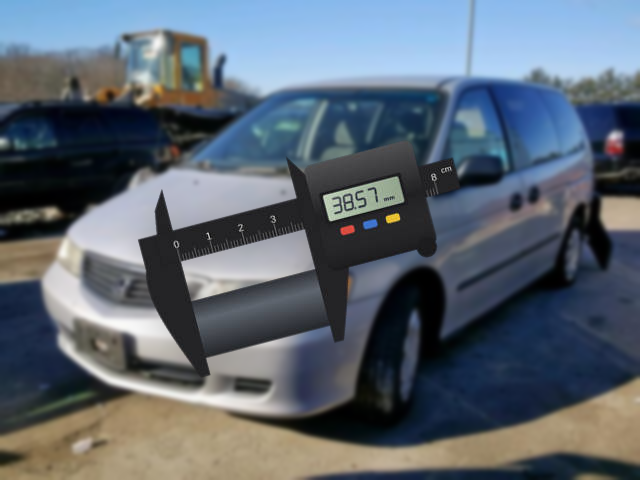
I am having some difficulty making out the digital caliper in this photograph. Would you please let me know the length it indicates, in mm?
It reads 38.57 mm
